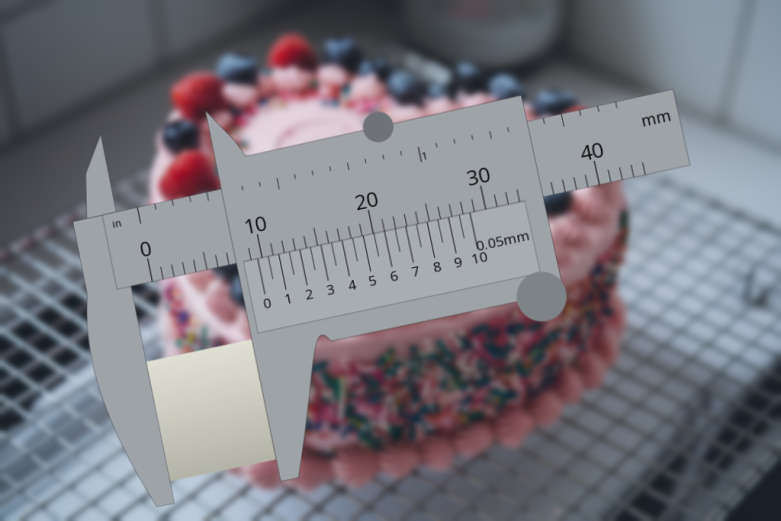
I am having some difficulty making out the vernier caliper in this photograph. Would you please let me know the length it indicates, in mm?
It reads 9.6 mm
